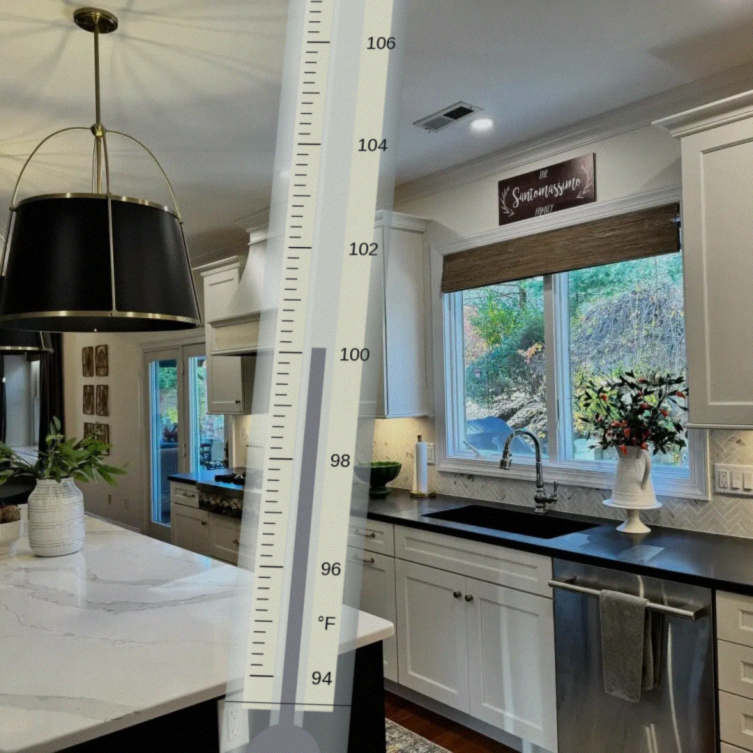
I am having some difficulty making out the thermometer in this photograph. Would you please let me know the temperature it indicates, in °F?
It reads 100.1 °F
